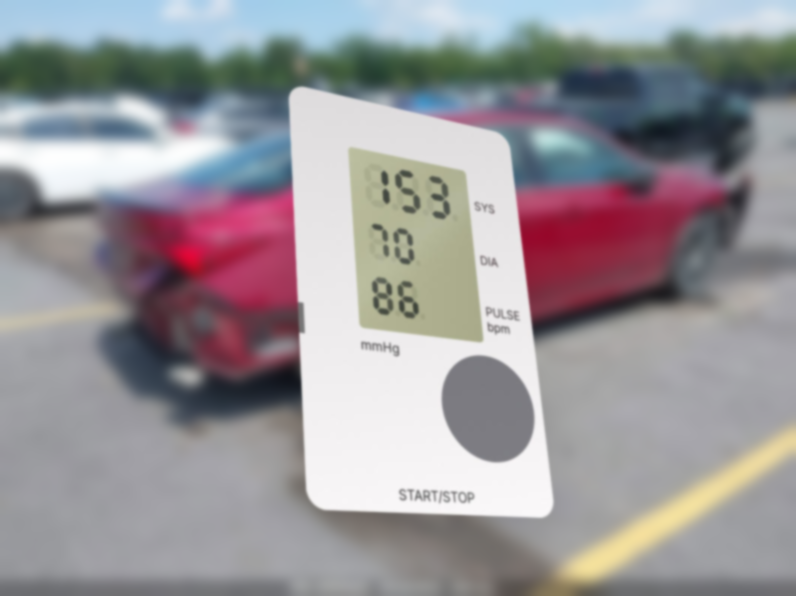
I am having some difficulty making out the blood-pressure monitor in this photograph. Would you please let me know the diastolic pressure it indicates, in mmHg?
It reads 70 mmHg
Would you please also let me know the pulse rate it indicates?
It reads 86 bpm
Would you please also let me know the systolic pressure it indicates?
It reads 153 mmHg
